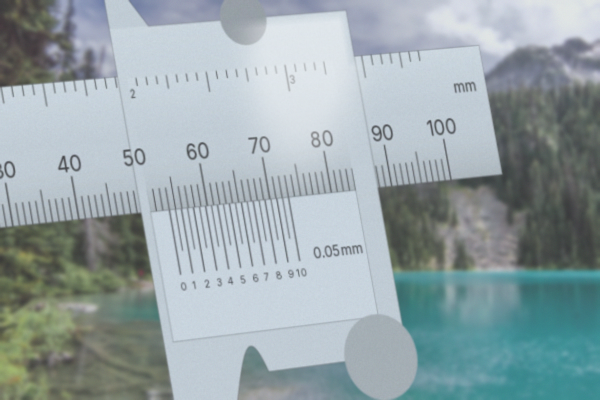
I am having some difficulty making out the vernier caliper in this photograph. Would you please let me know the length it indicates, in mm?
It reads 54.0 mm
